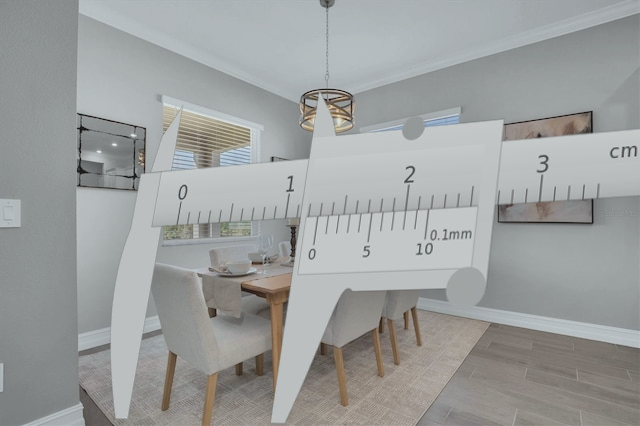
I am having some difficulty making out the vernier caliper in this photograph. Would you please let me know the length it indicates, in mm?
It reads 12.8 mm
